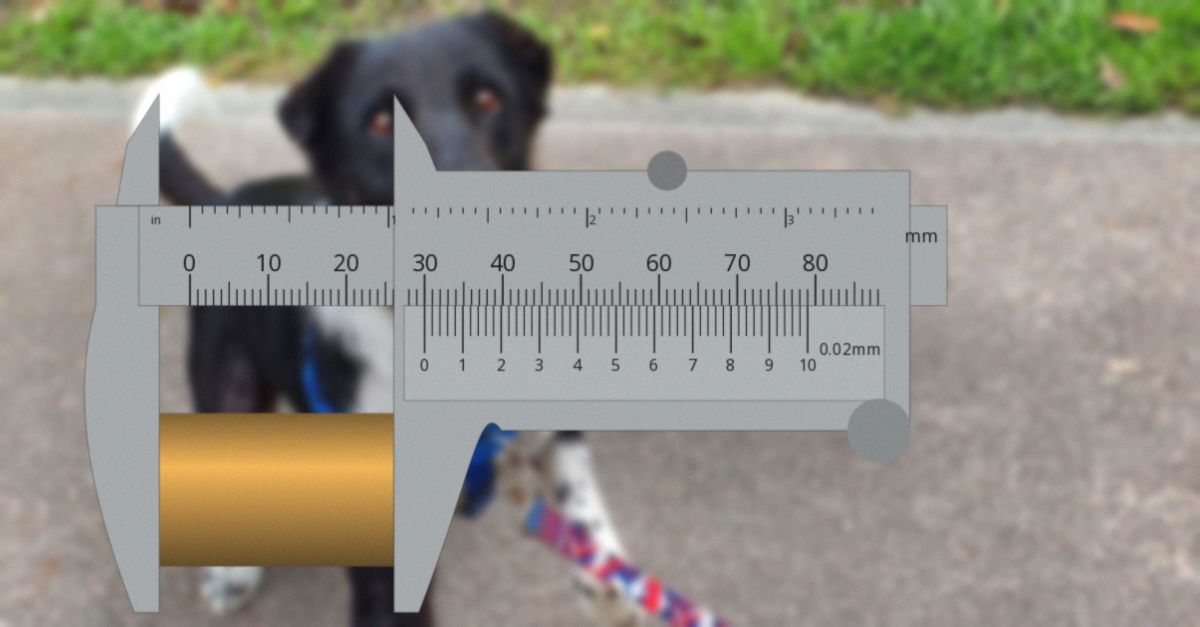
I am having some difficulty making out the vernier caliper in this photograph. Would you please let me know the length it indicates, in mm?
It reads 30.0 mm
